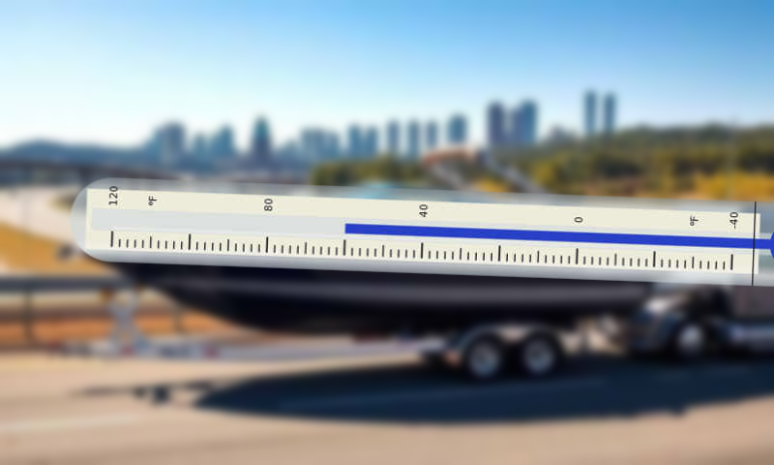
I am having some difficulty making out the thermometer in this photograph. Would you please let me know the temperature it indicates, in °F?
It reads 60 °F
